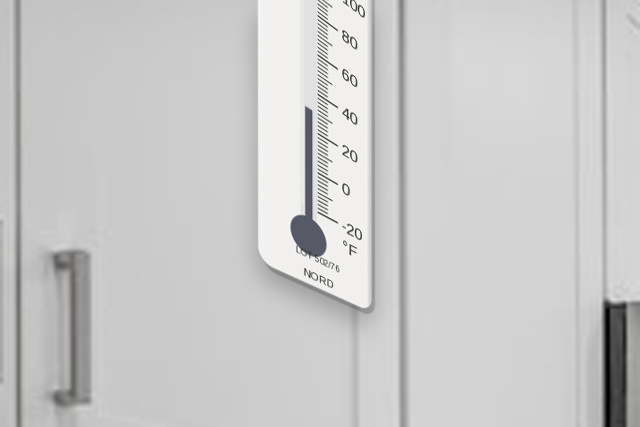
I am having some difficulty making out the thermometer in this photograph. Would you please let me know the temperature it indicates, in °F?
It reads 30 °F
